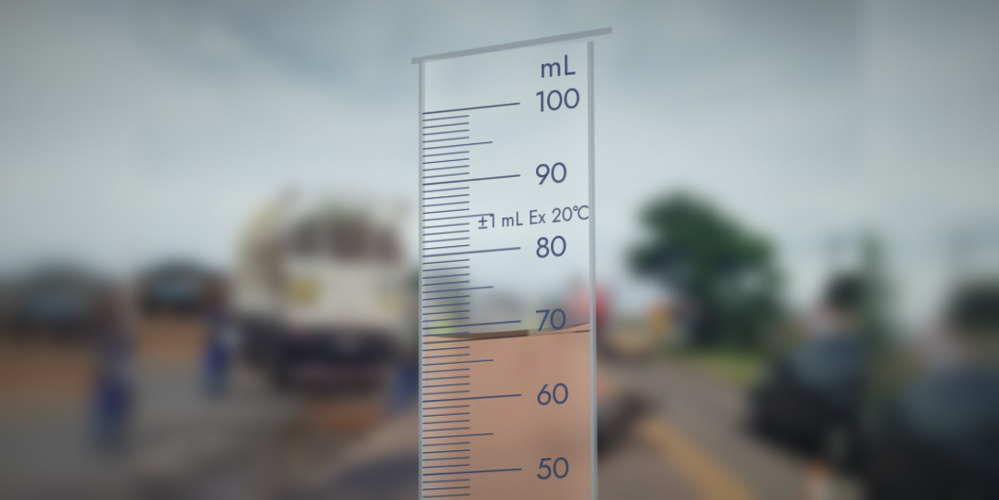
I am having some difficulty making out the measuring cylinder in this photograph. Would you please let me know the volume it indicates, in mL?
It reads 68 mL
